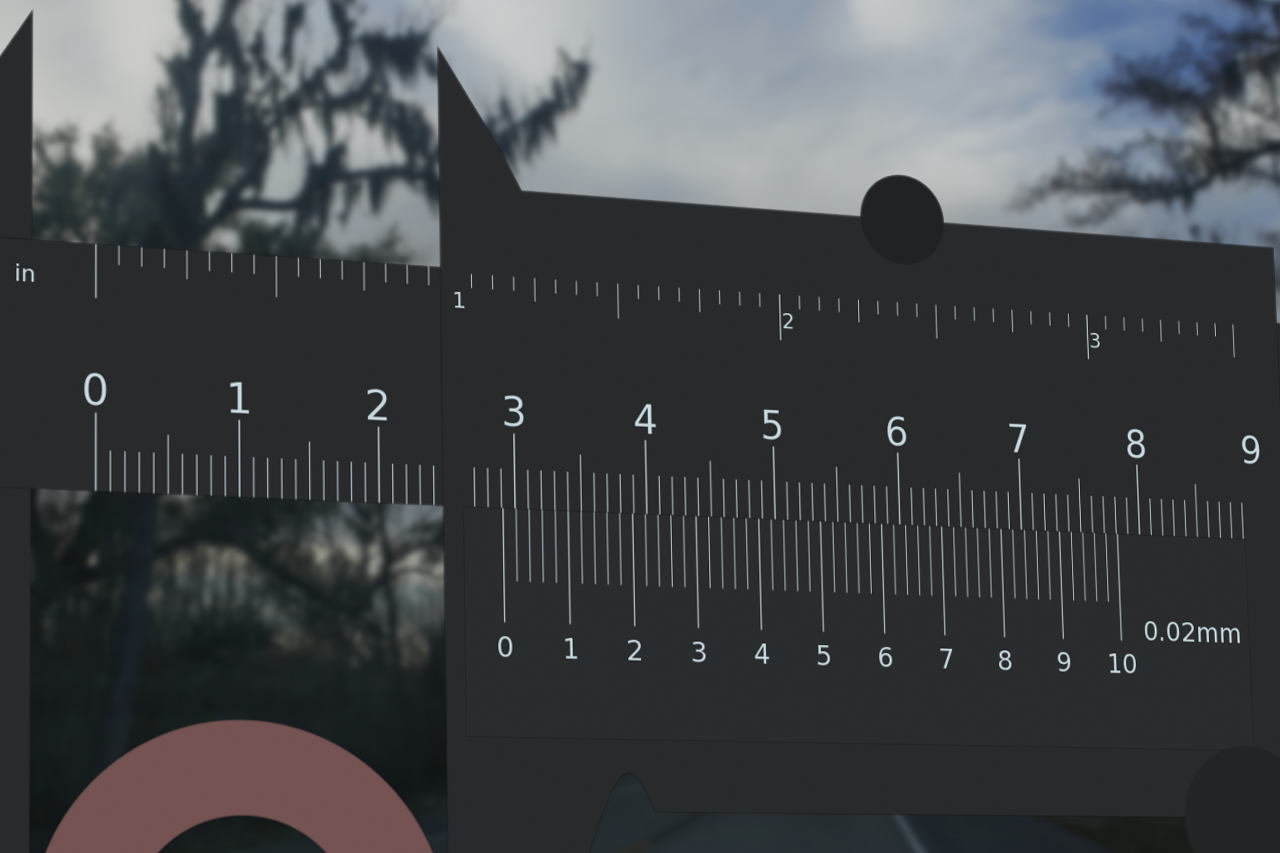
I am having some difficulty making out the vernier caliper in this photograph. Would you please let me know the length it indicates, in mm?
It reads 29.1 mm
